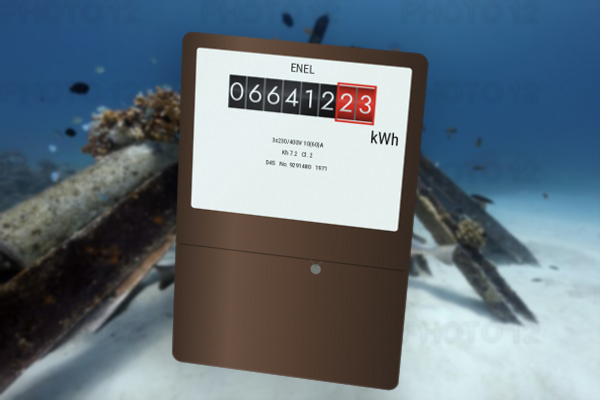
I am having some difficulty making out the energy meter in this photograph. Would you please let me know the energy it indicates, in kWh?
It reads 66412.23 kWh
